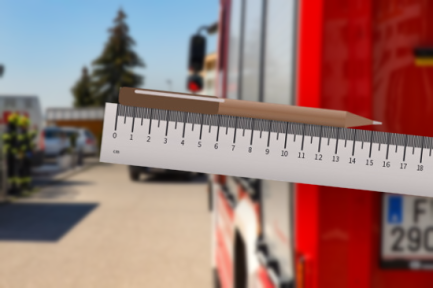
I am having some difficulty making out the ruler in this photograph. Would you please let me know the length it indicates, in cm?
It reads 15.5 cm
